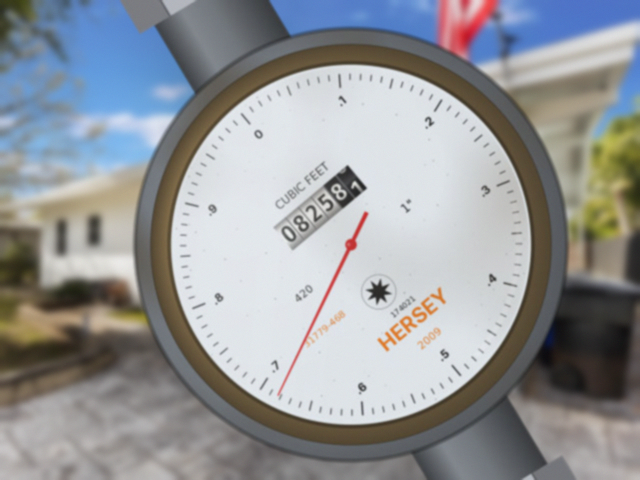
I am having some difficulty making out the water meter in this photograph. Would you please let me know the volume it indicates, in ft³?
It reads 82580.68 ft³
